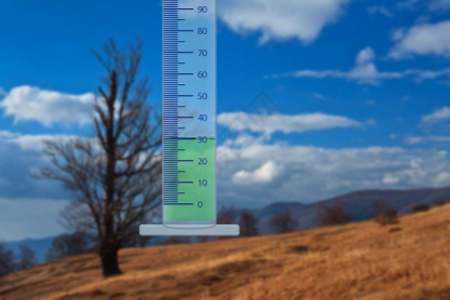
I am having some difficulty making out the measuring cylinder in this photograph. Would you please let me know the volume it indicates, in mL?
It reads 30 mL
